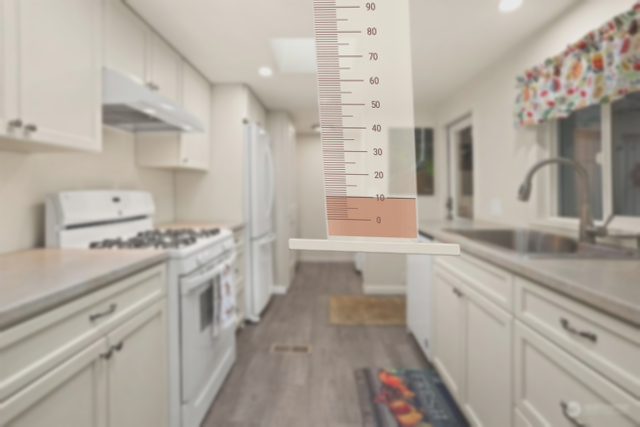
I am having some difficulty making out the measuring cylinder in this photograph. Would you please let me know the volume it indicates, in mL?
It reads 10 mL
